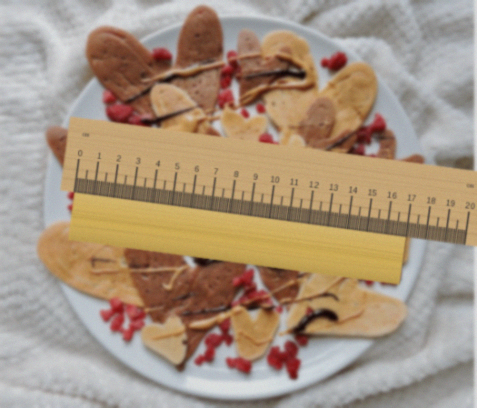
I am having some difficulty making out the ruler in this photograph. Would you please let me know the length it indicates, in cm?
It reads 17 cm
